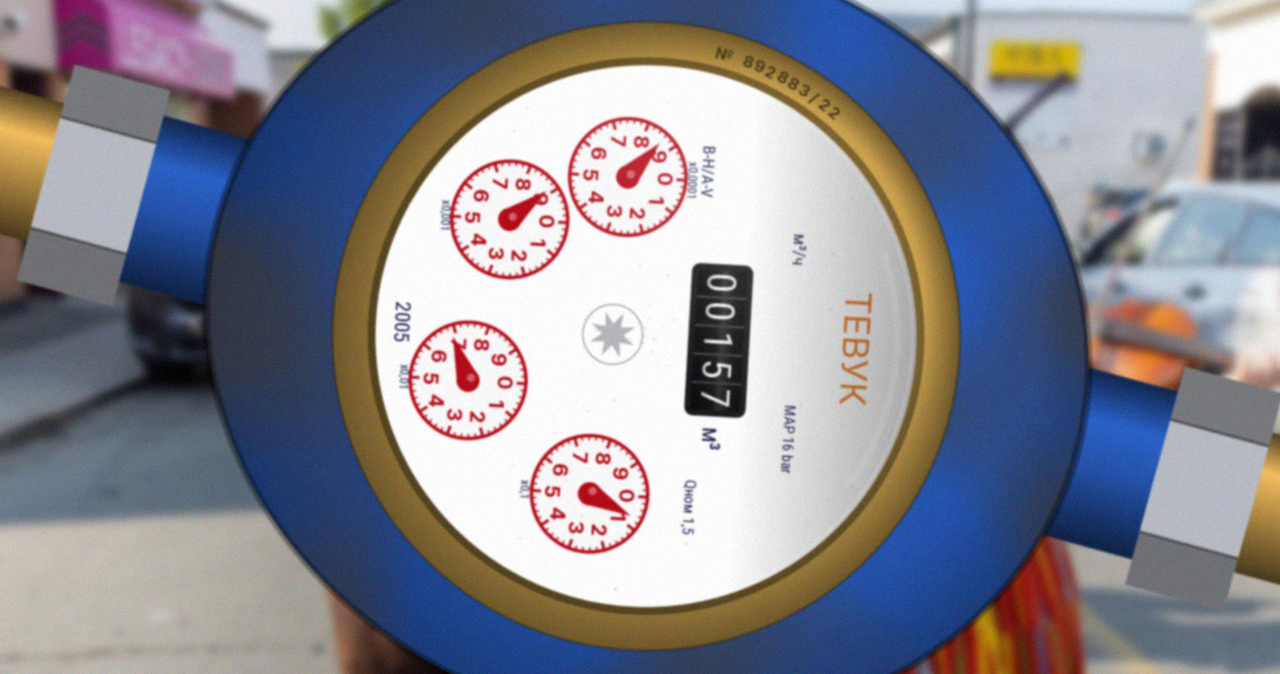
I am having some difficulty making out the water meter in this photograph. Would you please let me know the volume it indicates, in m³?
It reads 157.0688 m³
